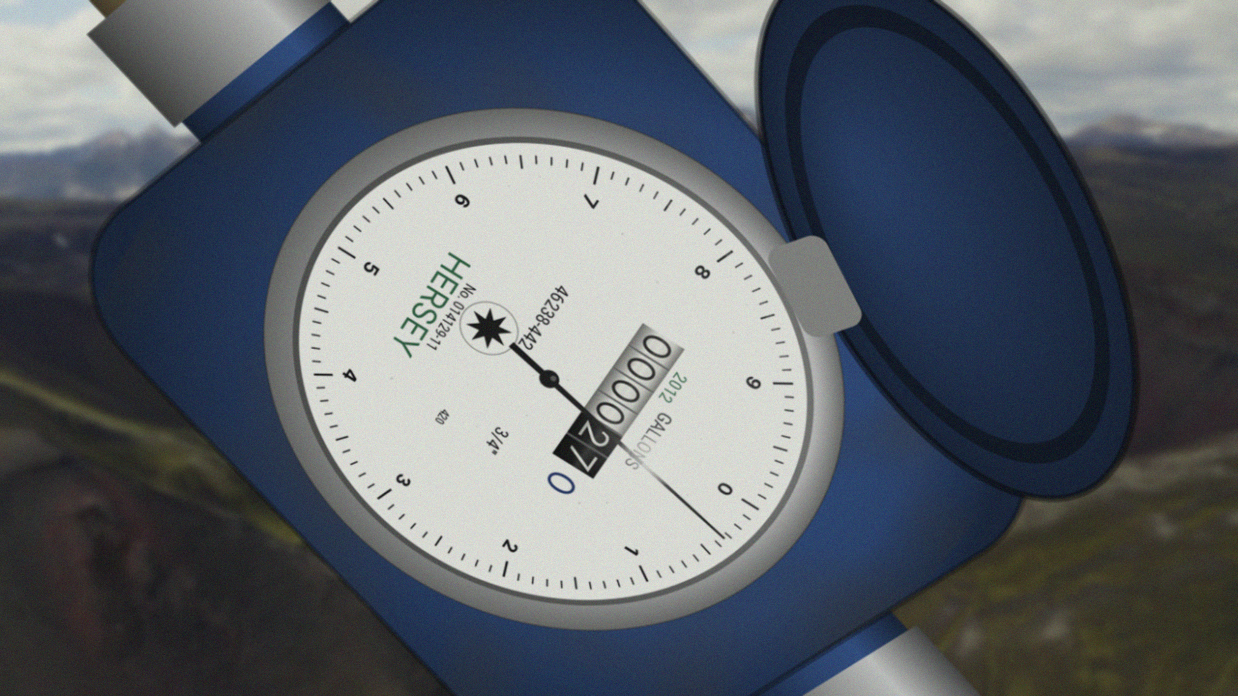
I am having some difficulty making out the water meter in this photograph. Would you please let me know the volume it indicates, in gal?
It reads 270.3 gal
